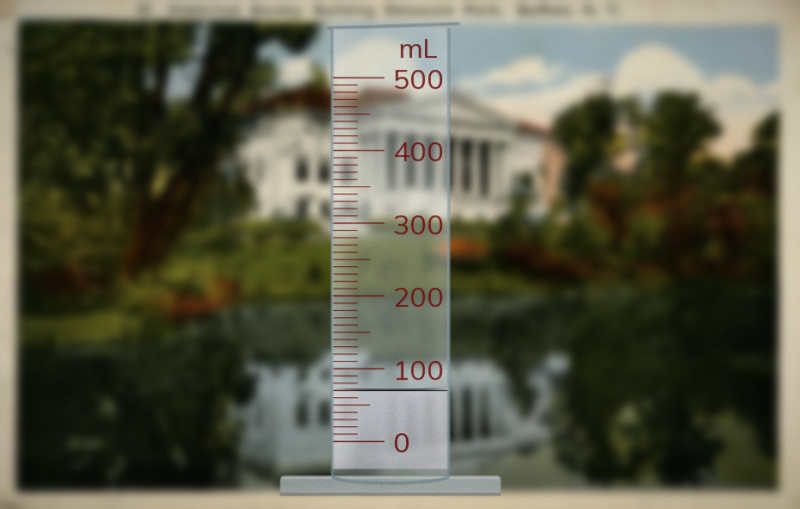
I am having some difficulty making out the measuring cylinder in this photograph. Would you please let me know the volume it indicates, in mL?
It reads 70 mL
